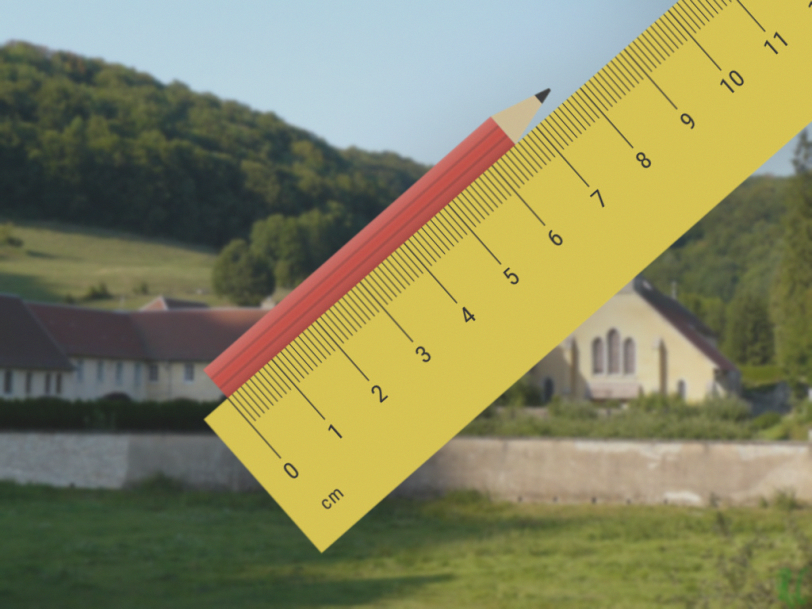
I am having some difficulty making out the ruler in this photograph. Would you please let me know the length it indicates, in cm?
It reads 7.6 cm
